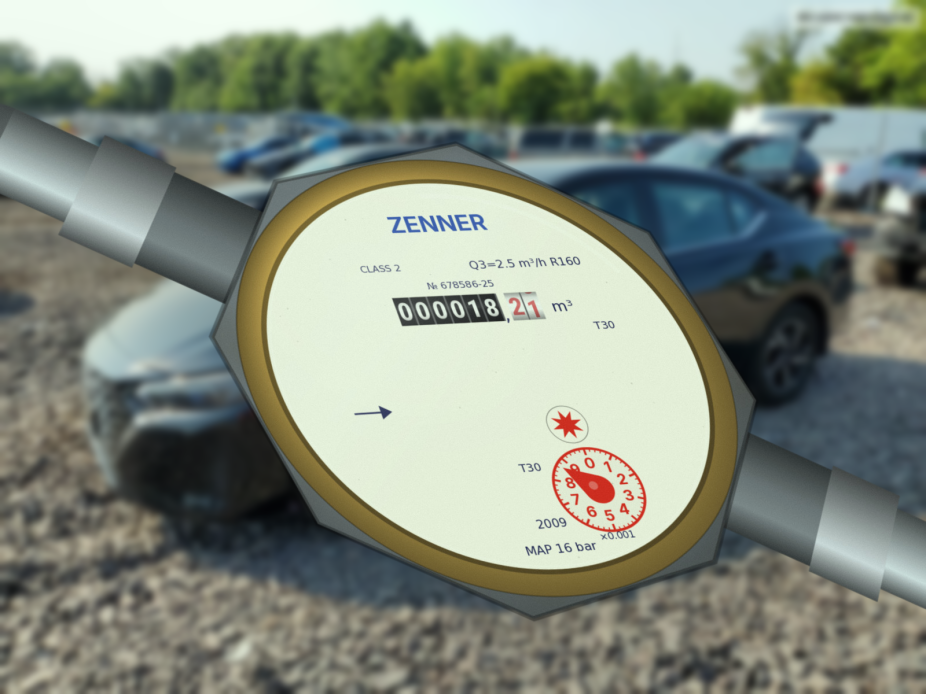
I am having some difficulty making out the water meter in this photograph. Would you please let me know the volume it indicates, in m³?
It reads 18.208 m³
